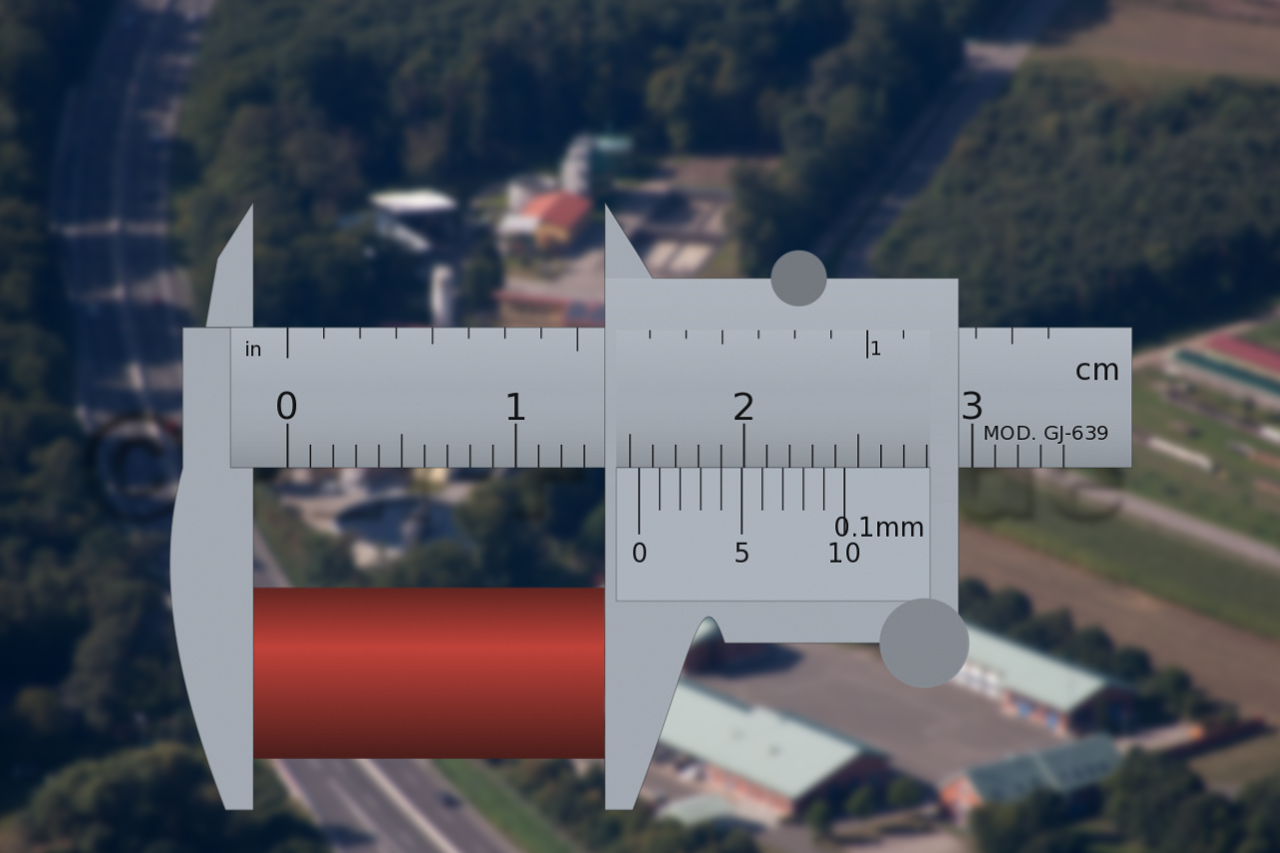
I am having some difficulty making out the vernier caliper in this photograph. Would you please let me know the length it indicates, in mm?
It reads 15.4 mm
